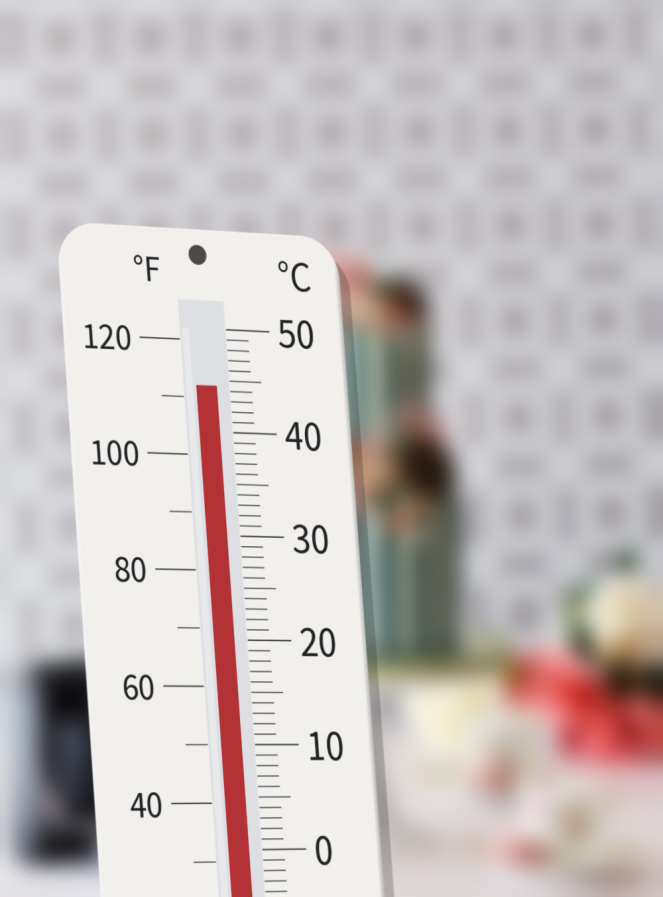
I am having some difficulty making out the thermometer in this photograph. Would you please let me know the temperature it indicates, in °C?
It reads 44.5 °C
